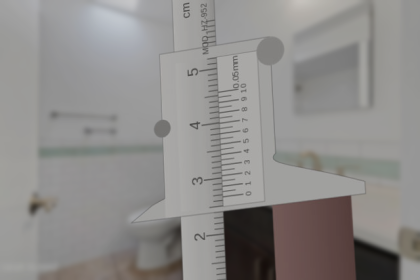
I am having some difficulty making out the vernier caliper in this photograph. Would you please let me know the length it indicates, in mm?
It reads 26.6 mm
